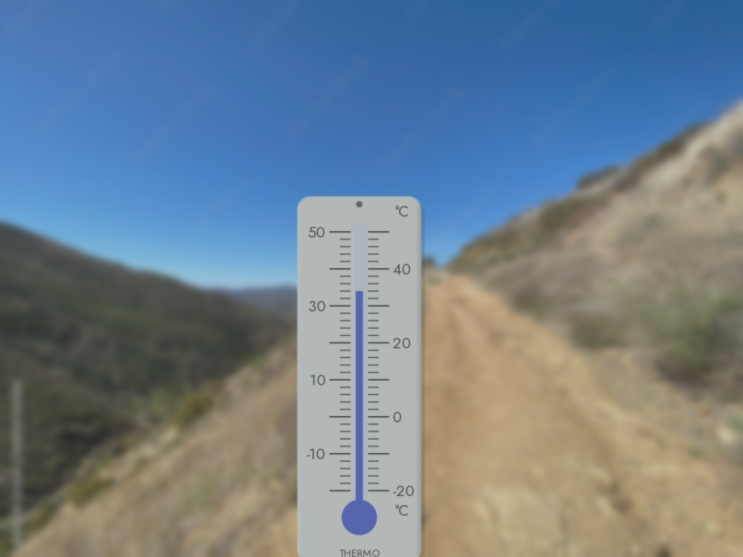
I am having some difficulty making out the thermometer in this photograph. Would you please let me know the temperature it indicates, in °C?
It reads 34 °C
